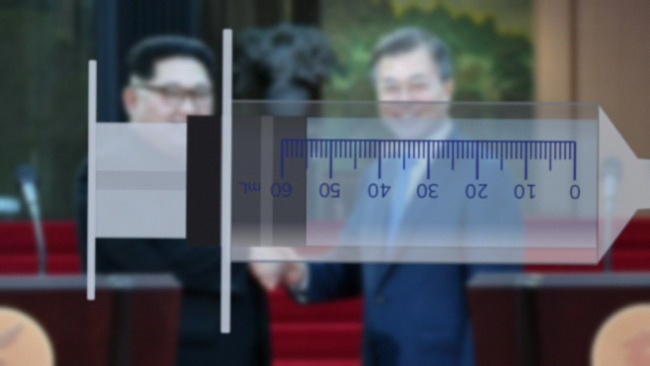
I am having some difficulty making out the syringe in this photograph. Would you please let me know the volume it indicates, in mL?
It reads 55 mL
